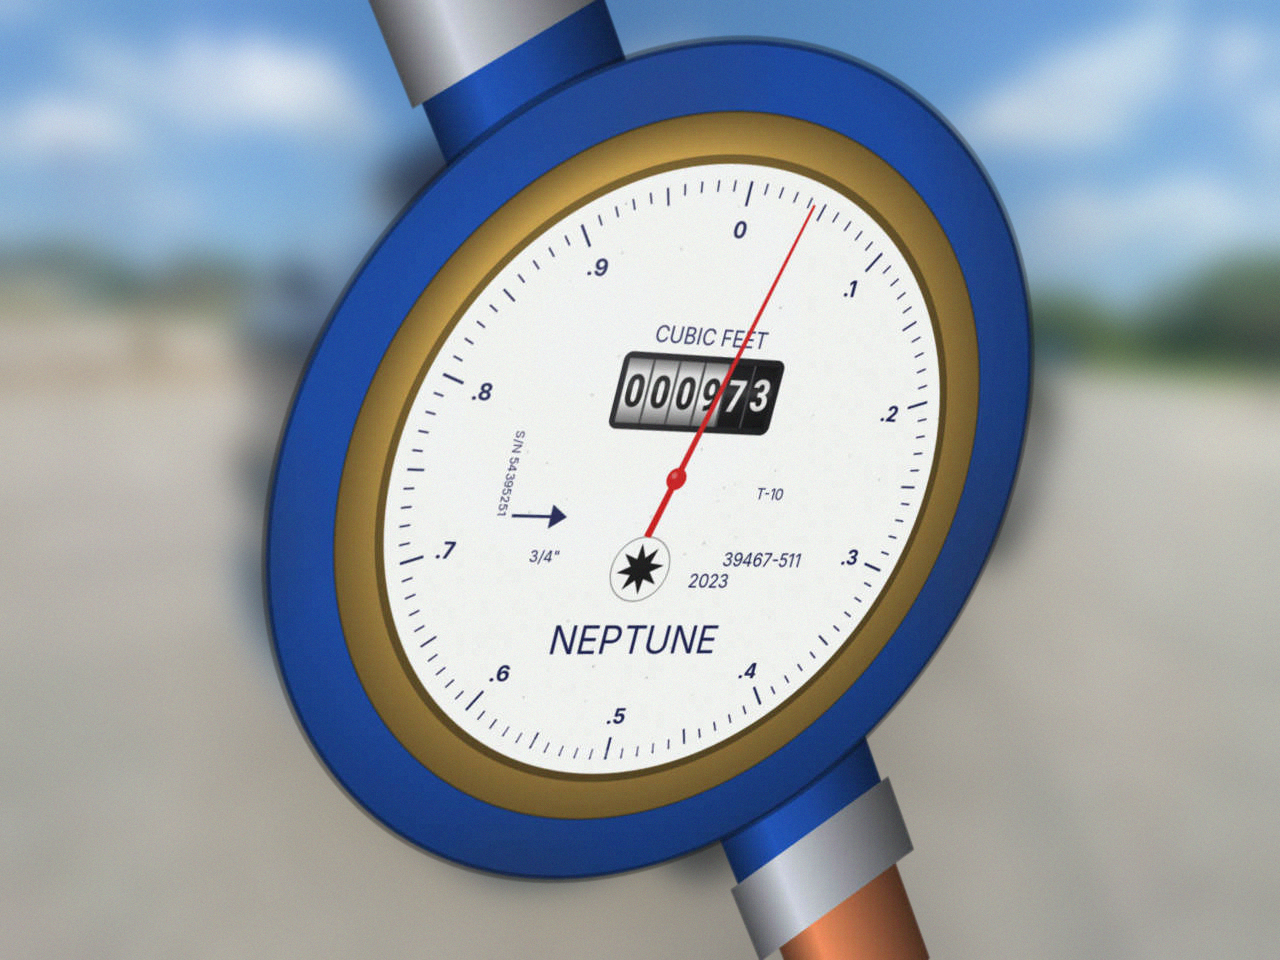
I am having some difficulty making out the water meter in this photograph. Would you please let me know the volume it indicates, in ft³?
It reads 973.04 ft³
